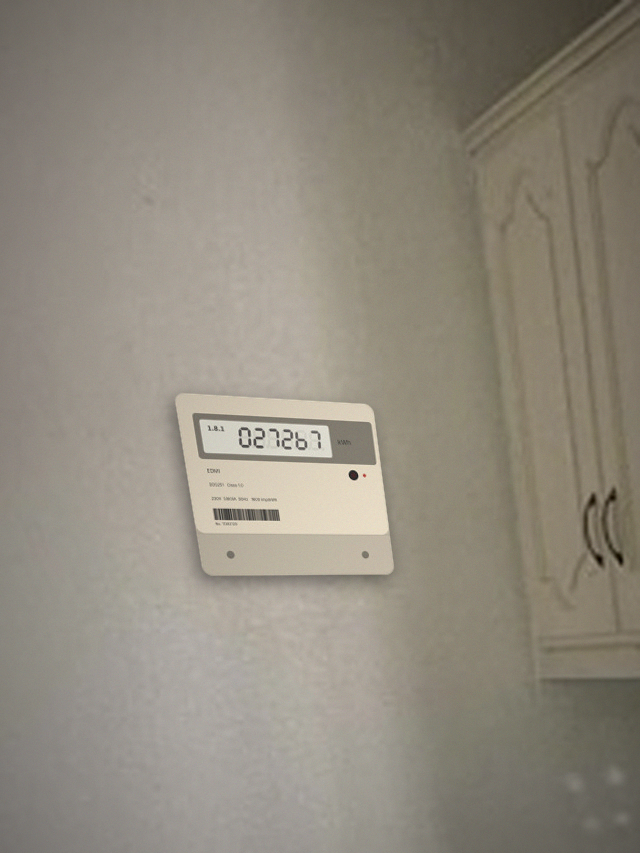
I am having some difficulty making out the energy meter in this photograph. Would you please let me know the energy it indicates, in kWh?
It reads 27267 kWh
